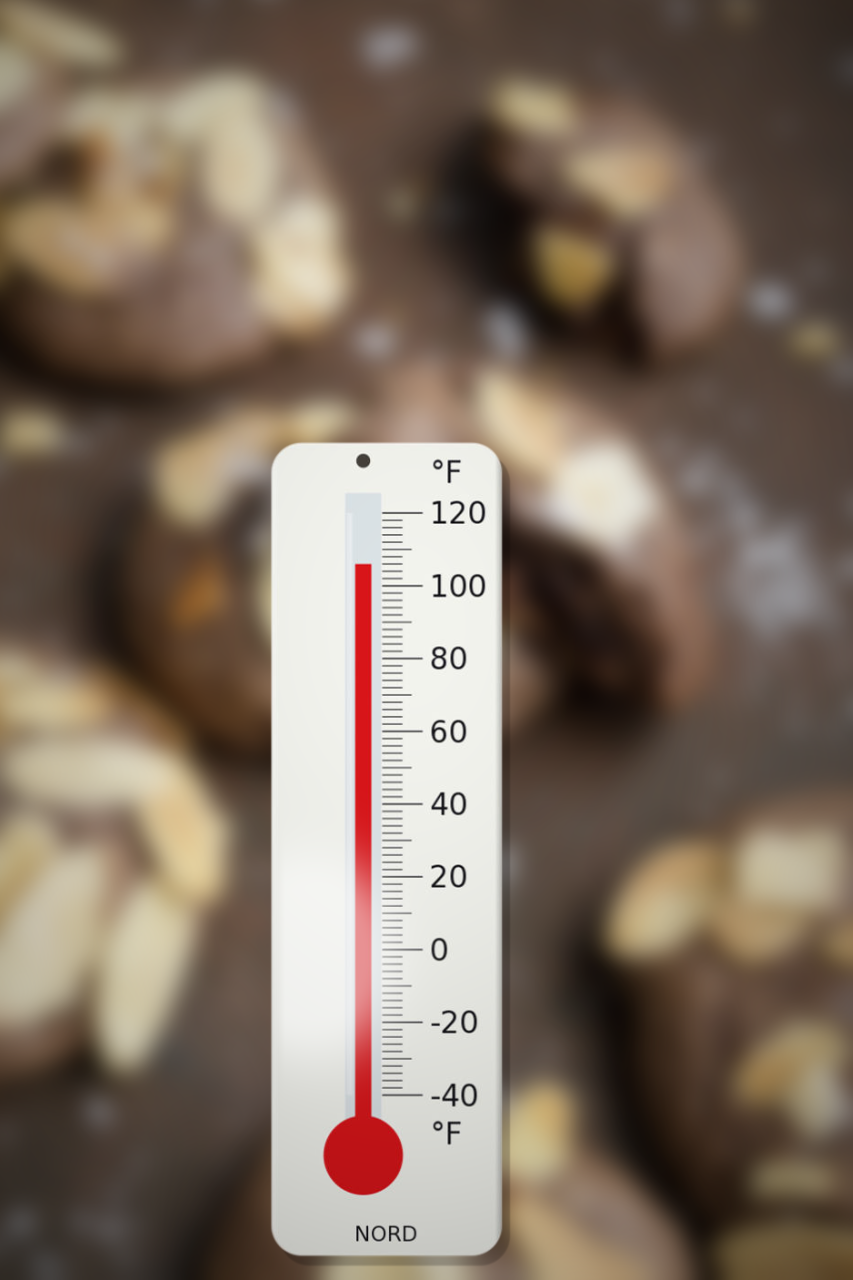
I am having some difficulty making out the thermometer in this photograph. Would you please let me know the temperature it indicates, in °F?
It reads 106 °F
